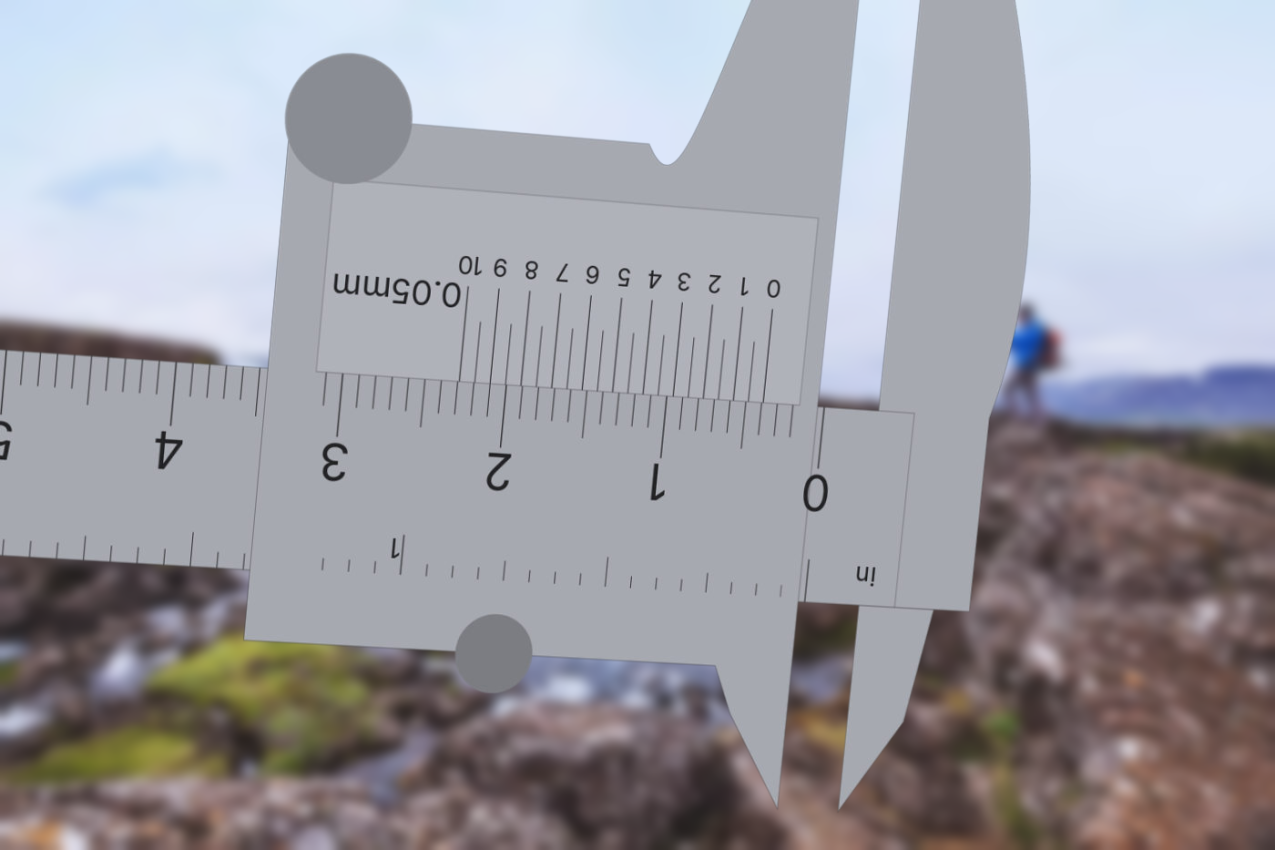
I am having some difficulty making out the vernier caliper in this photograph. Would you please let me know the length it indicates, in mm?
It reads 3.9 mm
